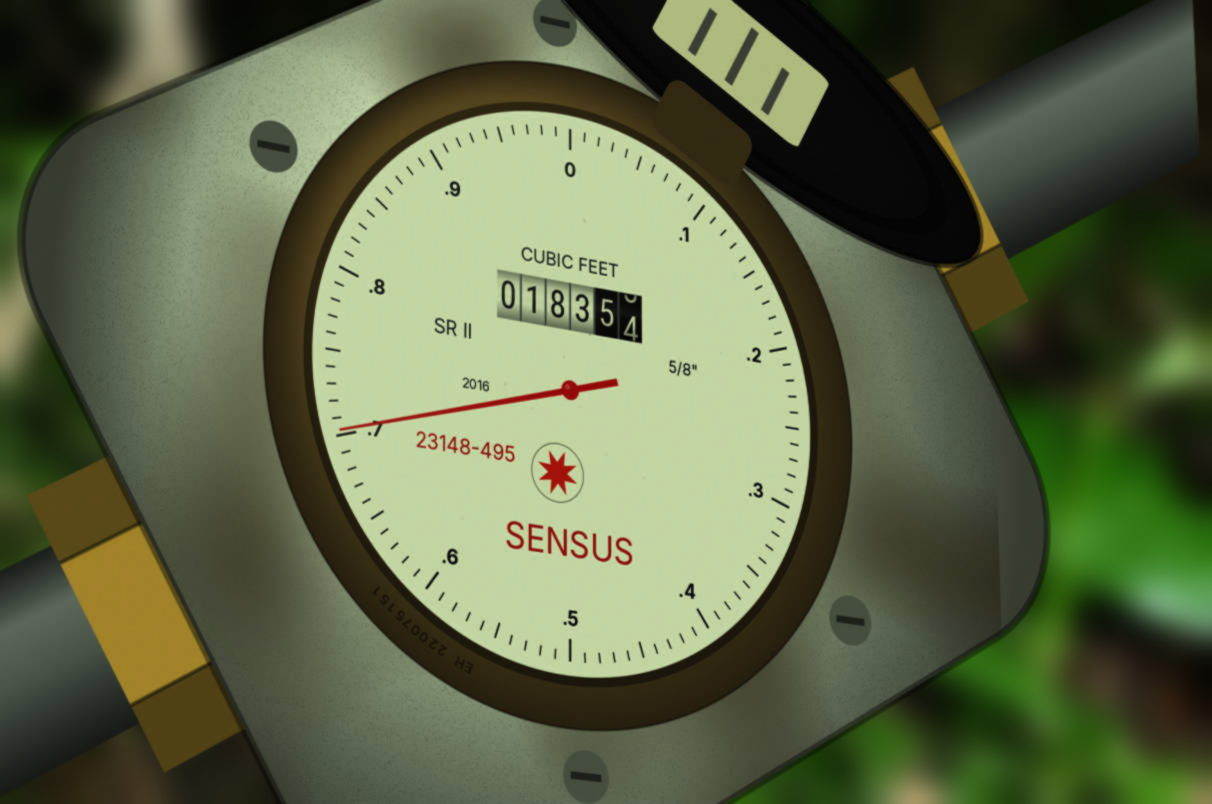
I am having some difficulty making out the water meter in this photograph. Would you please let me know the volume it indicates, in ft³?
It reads 18353.70 ft³
